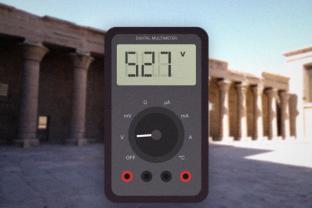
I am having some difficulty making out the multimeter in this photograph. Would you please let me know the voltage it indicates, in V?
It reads 527 V
